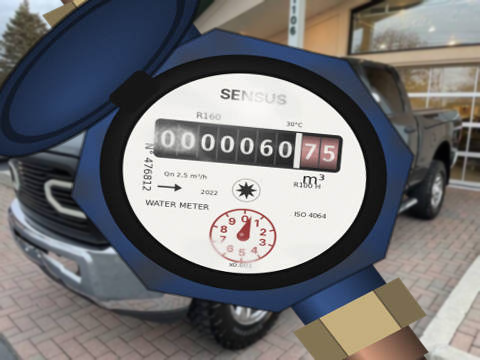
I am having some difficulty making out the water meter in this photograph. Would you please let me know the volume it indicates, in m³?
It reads 60.750 m³
